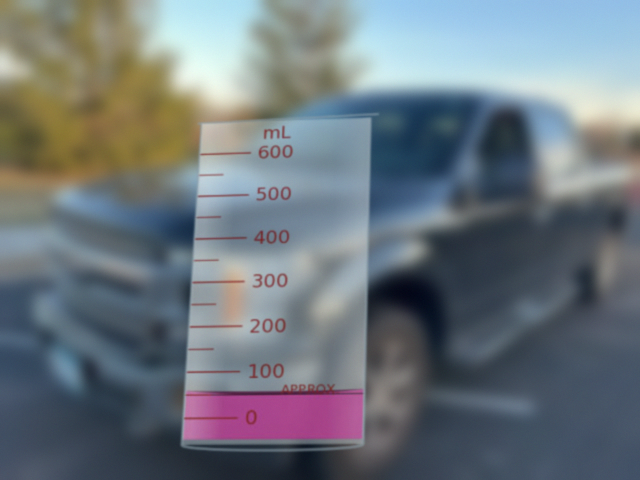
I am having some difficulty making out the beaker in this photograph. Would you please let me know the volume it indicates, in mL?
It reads 50 mL
